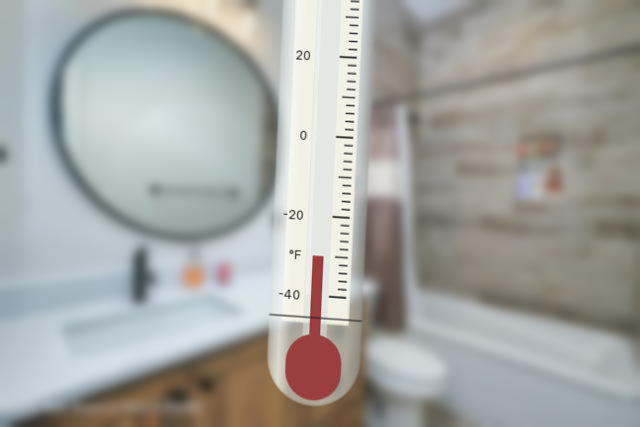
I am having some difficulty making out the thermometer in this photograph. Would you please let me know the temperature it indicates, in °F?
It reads -30 °F
